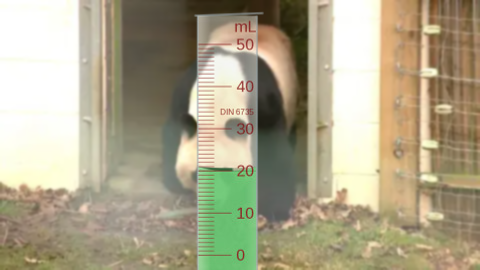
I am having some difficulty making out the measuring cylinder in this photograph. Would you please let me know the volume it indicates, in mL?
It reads 20 mL
